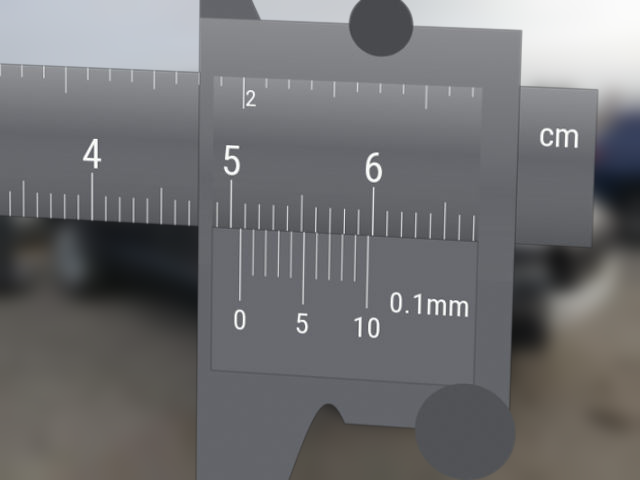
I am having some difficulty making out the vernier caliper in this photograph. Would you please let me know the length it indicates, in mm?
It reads 50.7 mm
